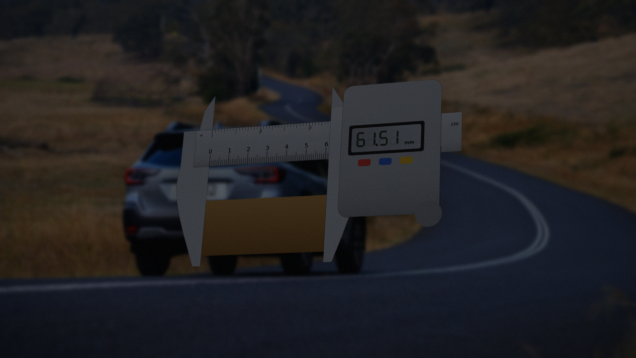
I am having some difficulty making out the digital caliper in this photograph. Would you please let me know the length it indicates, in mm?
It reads 61.51 mm
